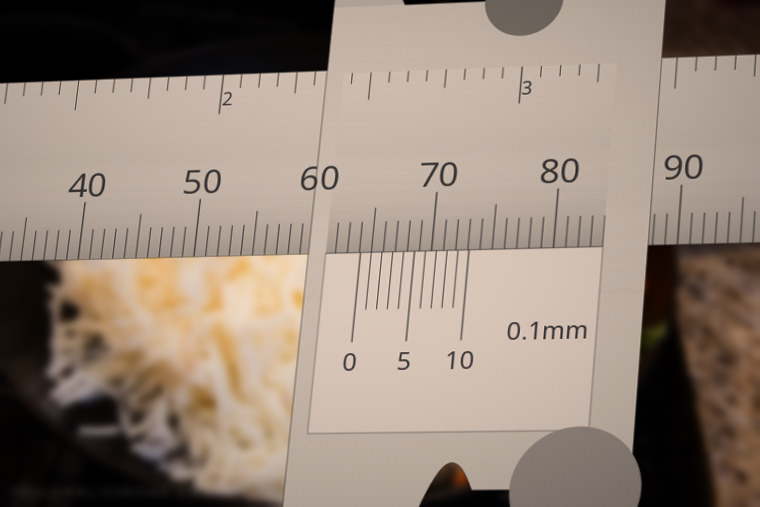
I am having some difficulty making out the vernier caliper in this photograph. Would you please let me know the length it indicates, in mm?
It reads 64.1 mm
